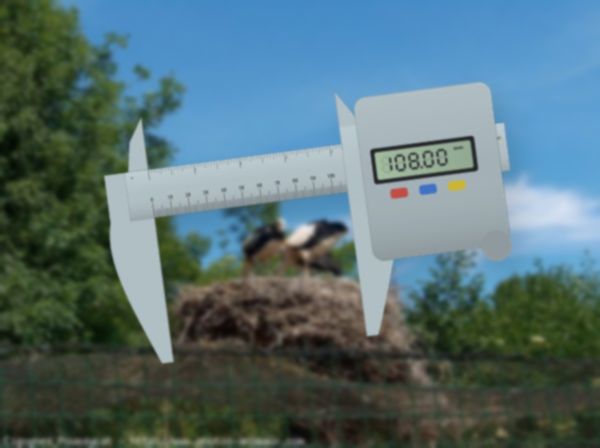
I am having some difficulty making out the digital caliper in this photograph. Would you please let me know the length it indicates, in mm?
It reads 108.00 mm
